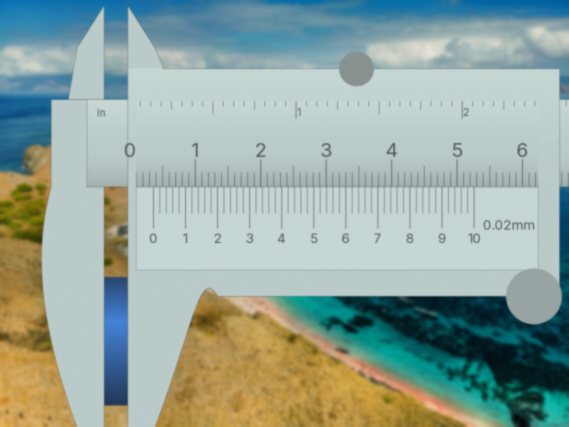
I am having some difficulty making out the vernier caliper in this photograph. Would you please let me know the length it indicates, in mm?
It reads 3.6 mm
